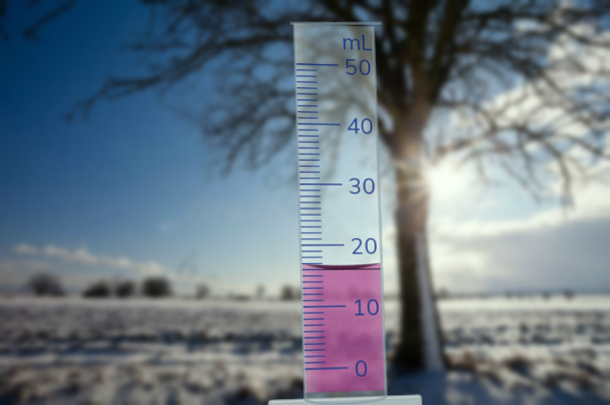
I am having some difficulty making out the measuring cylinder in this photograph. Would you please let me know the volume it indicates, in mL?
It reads 16 mL
